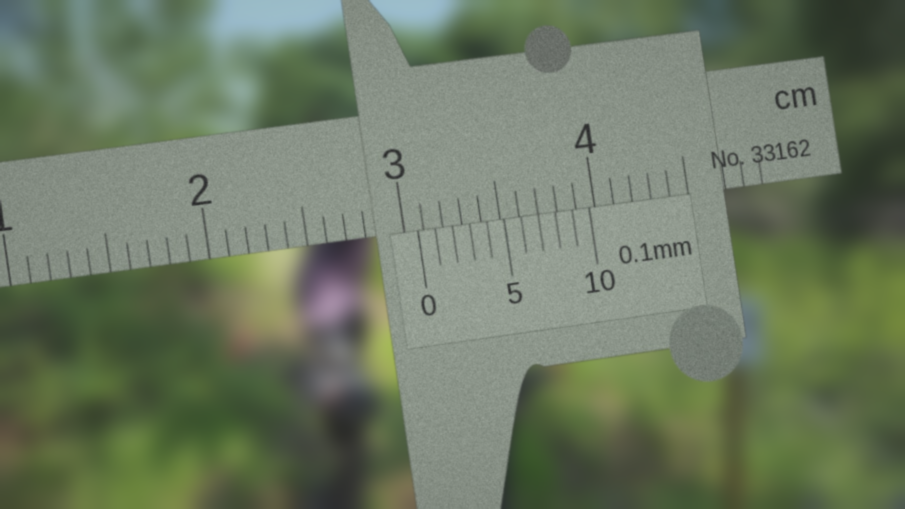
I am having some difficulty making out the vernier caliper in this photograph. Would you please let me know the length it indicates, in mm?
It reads 30.7 mm
